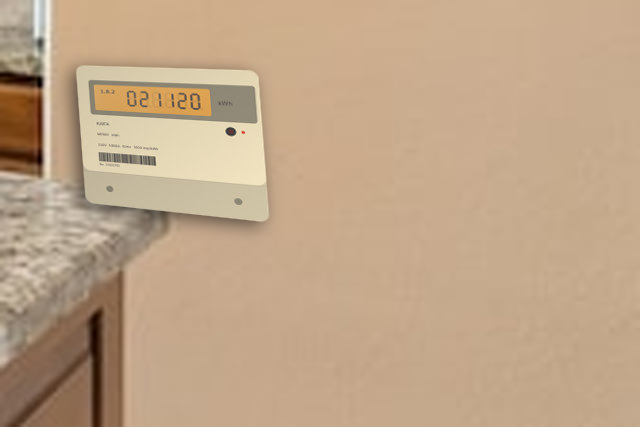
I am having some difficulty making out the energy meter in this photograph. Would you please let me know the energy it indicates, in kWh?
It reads 21120 kWh
